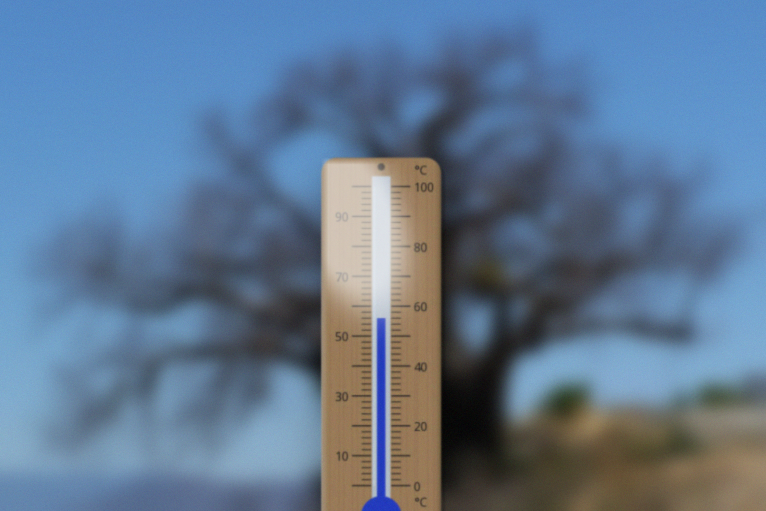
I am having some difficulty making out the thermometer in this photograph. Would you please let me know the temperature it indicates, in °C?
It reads 56 °C
